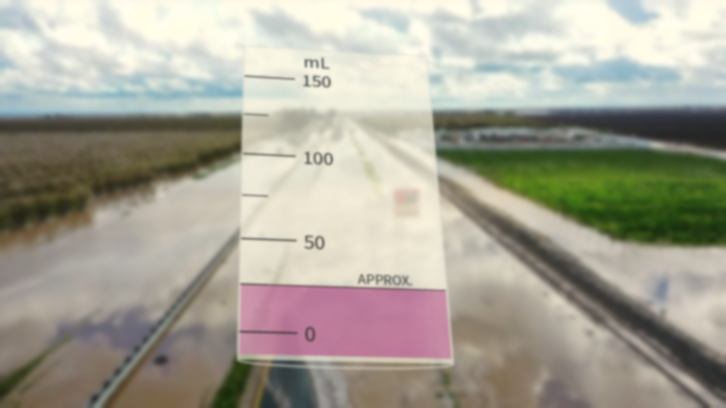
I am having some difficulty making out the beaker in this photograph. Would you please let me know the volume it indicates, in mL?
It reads 25 mL
